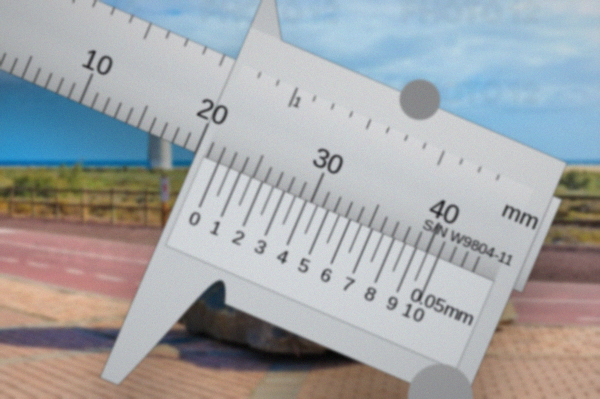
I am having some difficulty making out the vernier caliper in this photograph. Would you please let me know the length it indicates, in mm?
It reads 22.0 mm
